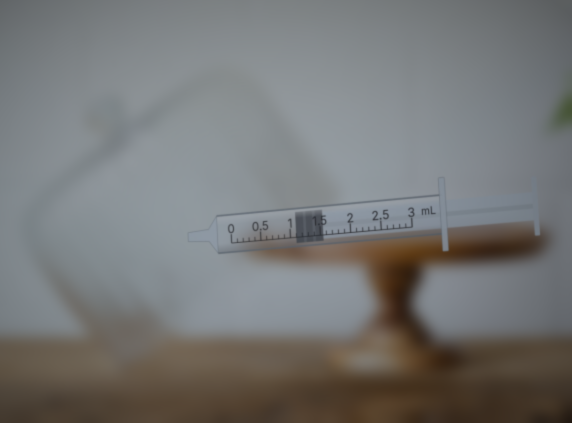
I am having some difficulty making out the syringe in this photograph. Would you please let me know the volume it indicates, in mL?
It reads 1.1 mL
